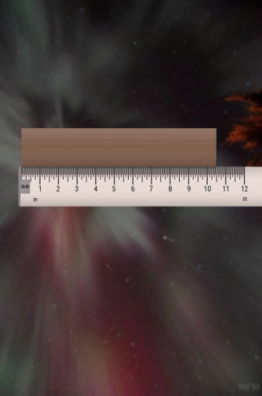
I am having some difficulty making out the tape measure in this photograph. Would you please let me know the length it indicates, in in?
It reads 10.5 in
